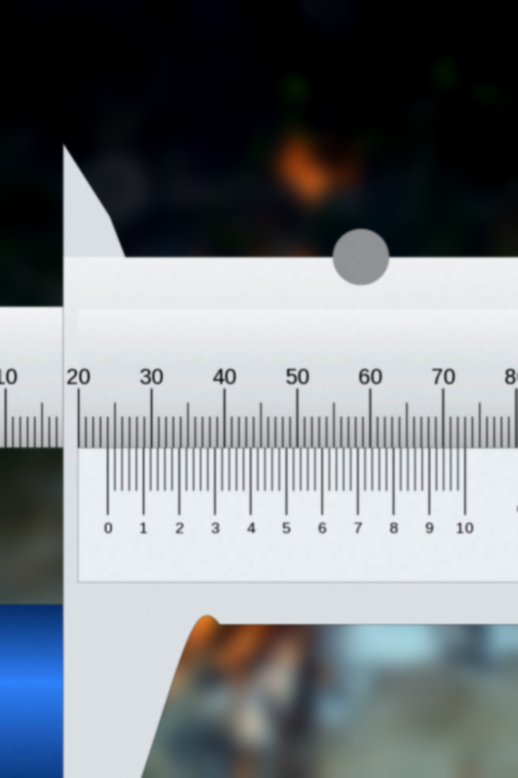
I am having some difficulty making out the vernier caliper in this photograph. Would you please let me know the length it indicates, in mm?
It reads 24.0 mm
